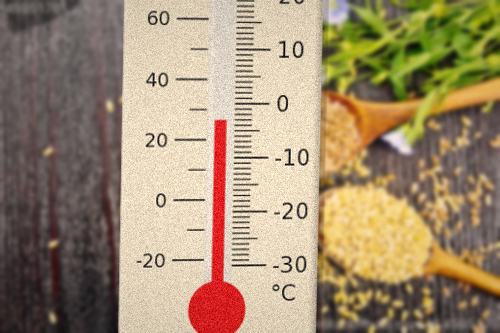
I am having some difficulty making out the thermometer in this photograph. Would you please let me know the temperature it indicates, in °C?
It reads -3 °C
